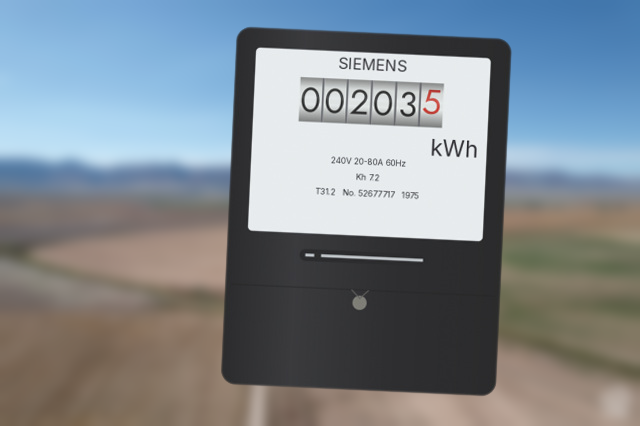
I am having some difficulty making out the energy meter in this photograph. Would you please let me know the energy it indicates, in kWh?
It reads 203.5 kWh
